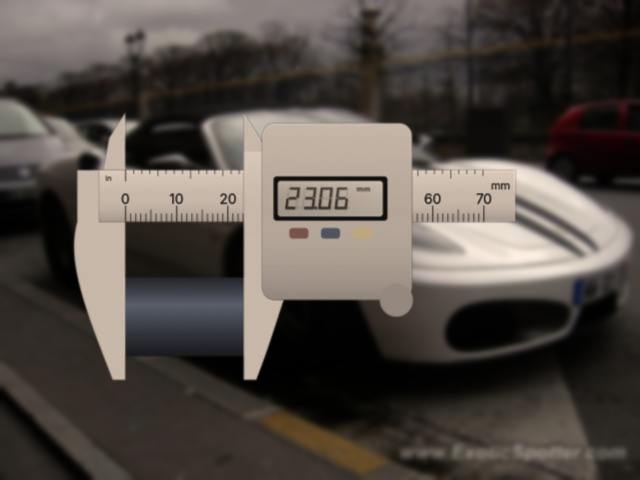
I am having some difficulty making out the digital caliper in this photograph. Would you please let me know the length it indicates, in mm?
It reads 23.06 mm
